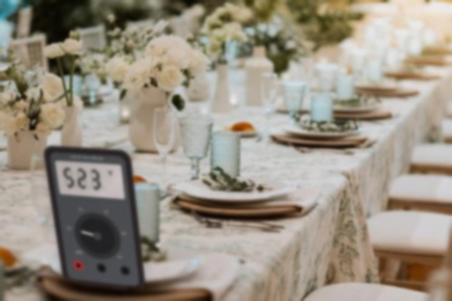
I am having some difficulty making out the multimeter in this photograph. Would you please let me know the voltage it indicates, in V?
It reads 523 V
